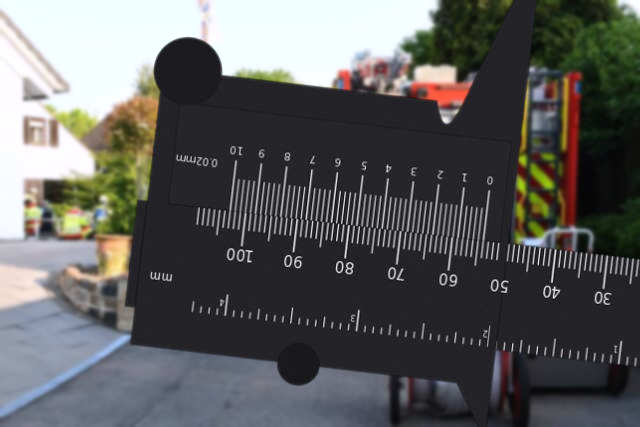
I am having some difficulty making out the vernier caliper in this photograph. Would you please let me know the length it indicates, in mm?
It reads 54.0 mm
